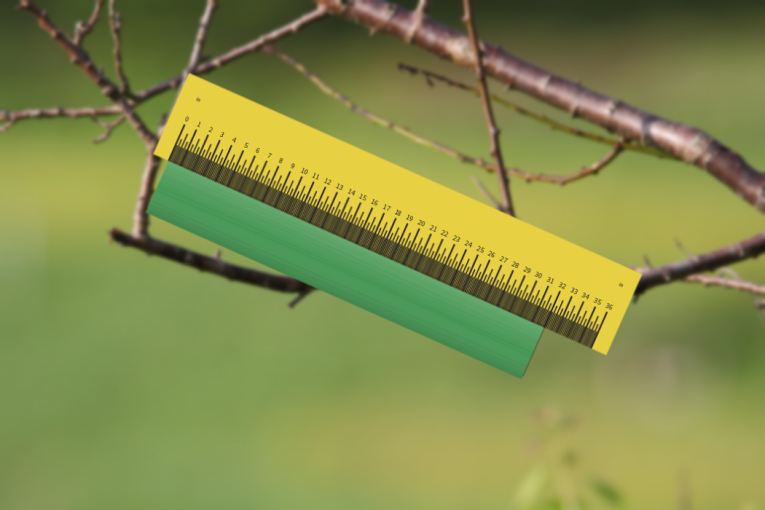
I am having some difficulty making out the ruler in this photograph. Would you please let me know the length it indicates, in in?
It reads 32 in
